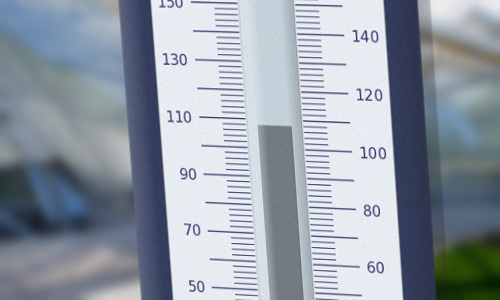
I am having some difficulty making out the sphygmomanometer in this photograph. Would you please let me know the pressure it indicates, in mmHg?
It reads 108 mmHg
